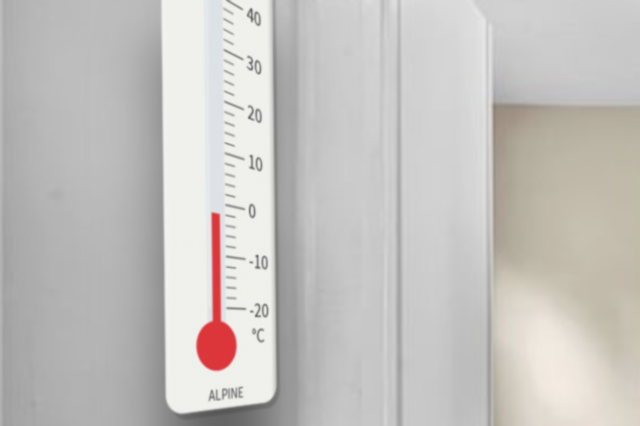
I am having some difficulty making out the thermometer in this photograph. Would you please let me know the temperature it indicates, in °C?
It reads -2 °C
